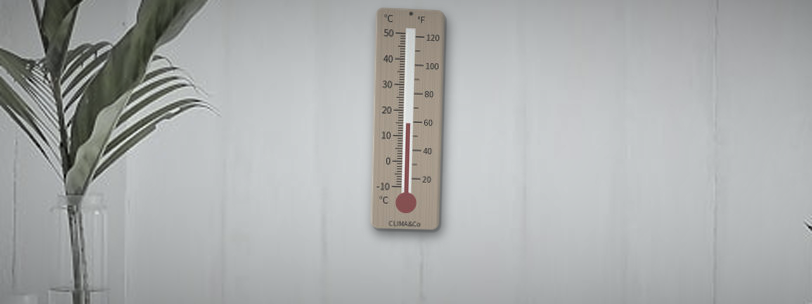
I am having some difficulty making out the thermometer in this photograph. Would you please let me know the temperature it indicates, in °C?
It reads 15 °C
